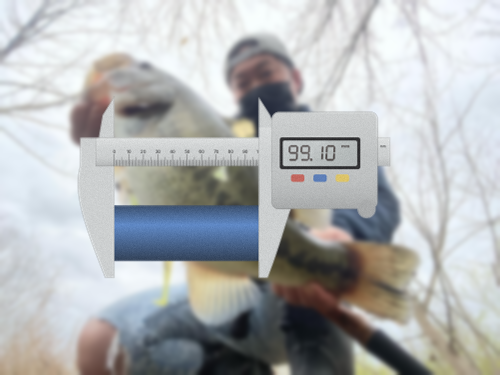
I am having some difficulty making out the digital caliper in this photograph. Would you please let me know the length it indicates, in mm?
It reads 99.10 mm
